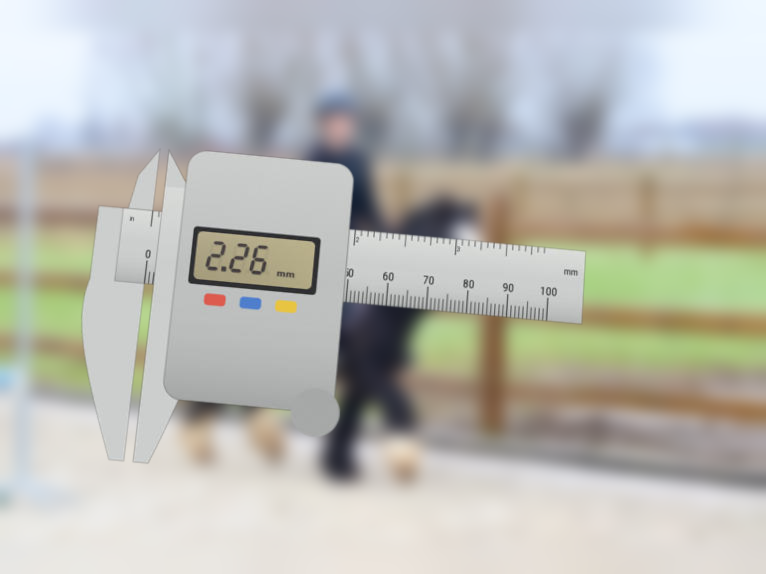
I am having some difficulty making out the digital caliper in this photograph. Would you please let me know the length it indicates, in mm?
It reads 2.26 mm
